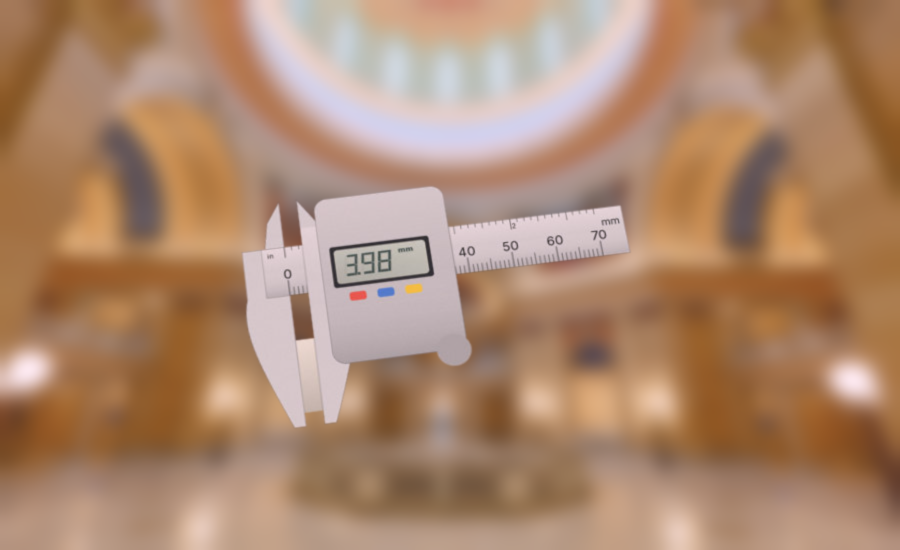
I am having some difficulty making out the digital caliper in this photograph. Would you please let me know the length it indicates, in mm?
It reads 3.98 mm
